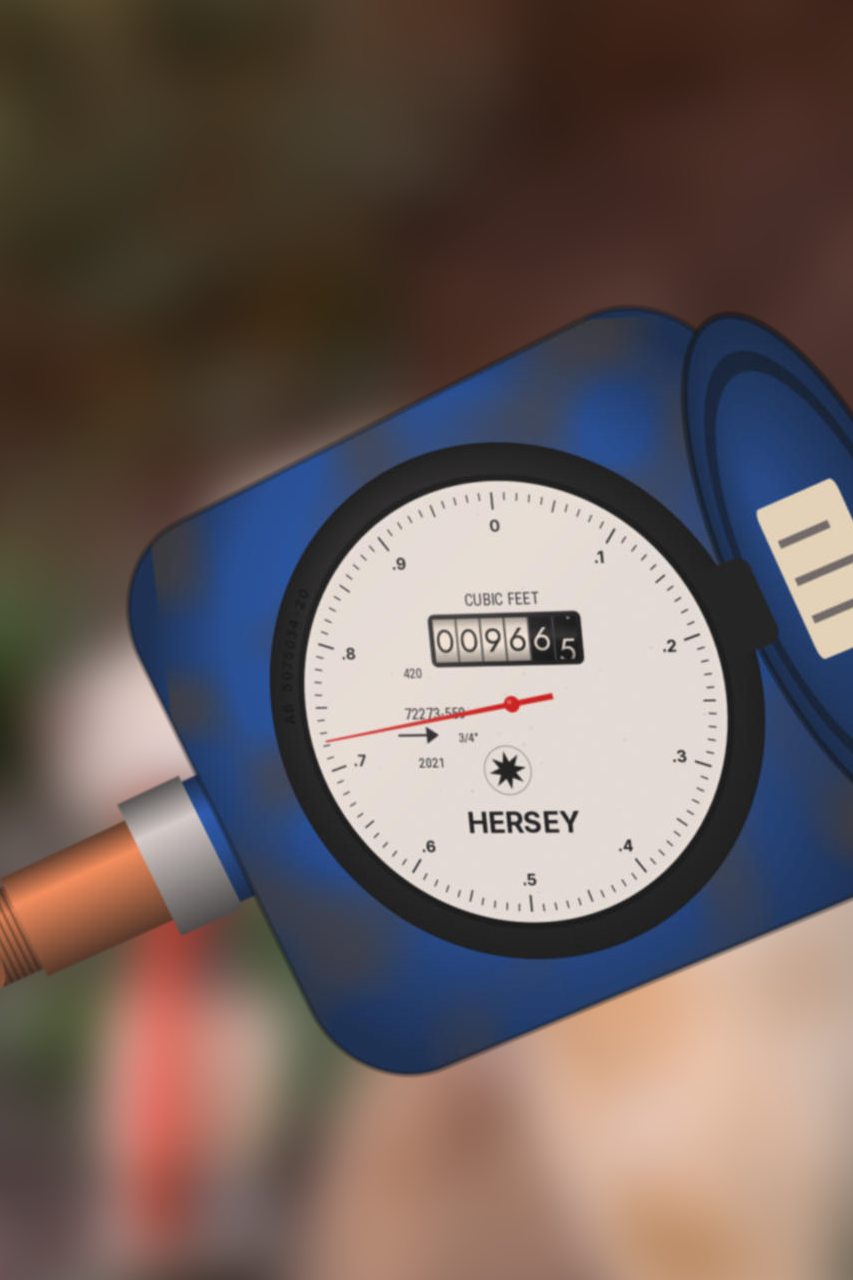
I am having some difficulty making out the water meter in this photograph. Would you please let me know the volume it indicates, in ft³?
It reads 9664.72 ft³
